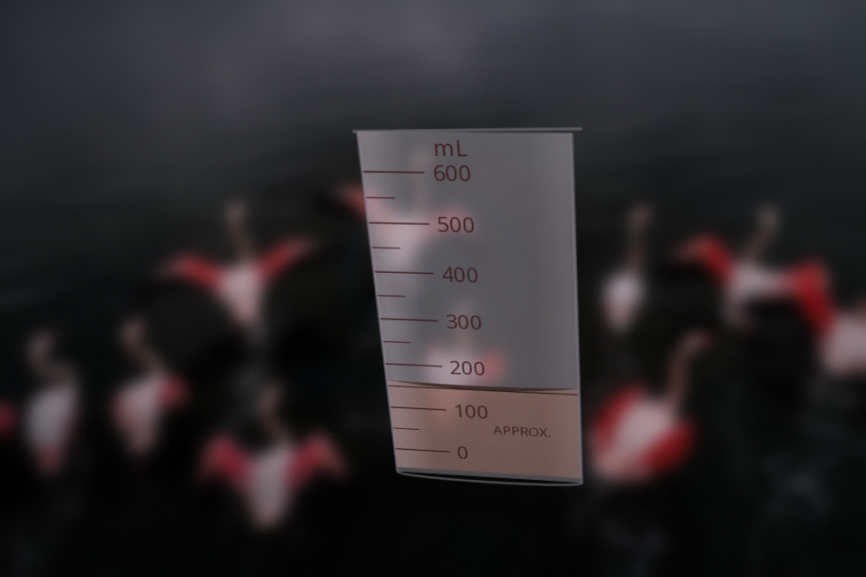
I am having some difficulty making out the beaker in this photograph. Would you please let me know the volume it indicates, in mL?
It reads 150 mL
